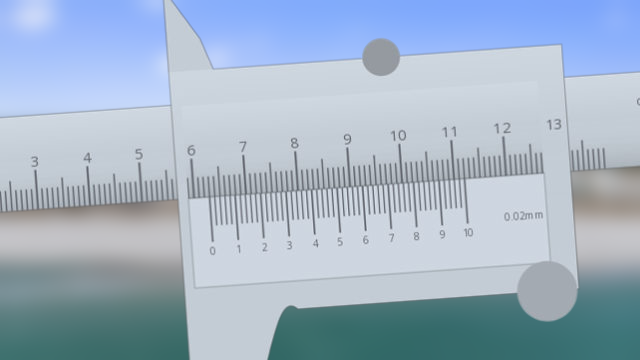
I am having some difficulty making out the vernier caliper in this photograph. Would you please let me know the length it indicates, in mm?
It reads 63.0 mm
